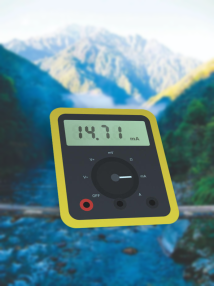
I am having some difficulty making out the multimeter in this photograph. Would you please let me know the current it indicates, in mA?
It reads 14.71 mA
